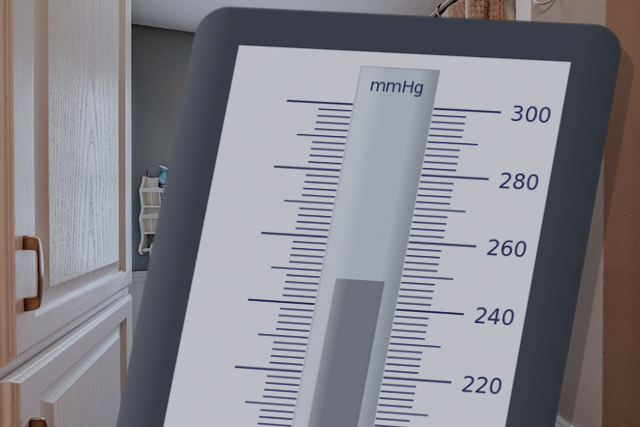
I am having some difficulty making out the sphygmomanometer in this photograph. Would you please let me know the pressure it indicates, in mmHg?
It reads 248 mmHg
